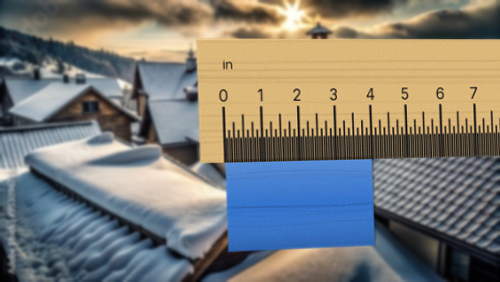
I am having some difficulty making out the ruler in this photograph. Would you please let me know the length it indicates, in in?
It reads 4 in
